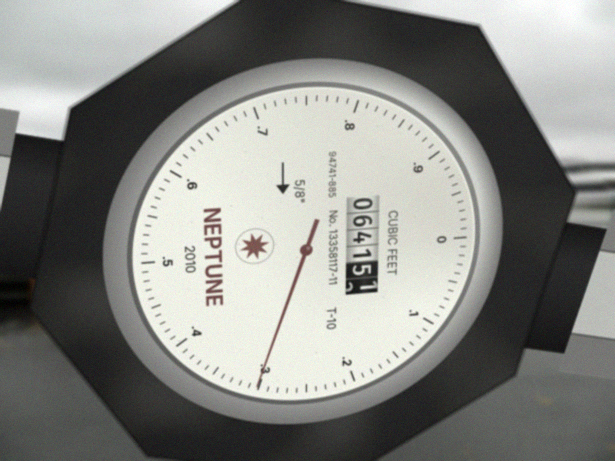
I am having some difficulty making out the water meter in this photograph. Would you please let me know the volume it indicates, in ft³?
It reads 64151.30 ft³
